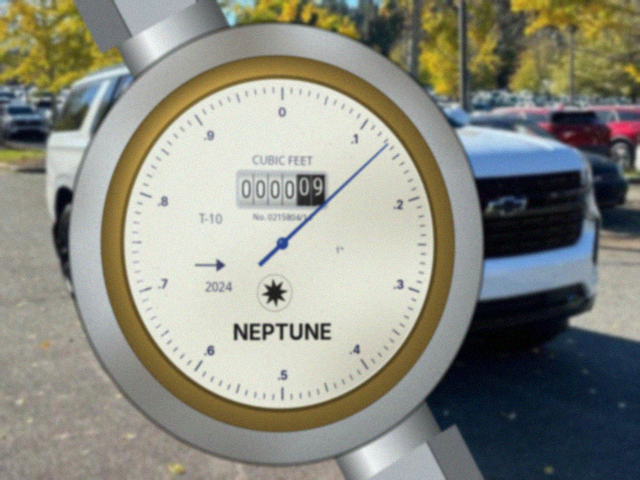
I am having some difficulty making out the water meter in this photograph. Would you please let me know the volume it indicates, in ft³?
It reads 9.13 ft³
